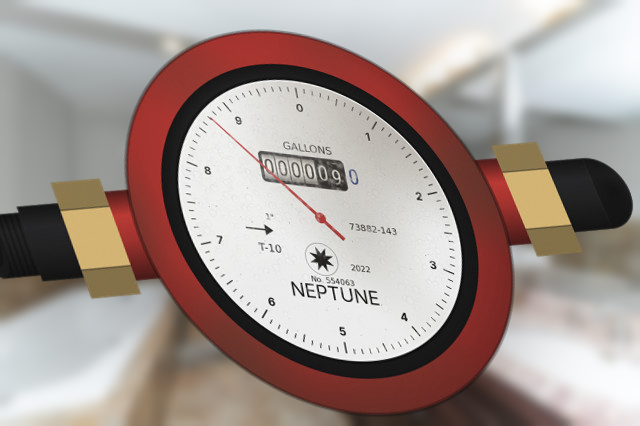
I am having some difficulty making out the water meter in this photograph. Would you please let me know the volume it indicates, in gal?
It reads 88.7 gal
